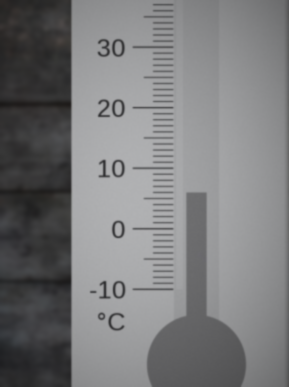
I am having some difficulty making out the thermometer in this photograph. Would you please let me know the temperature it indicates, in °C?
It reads 6 °C
